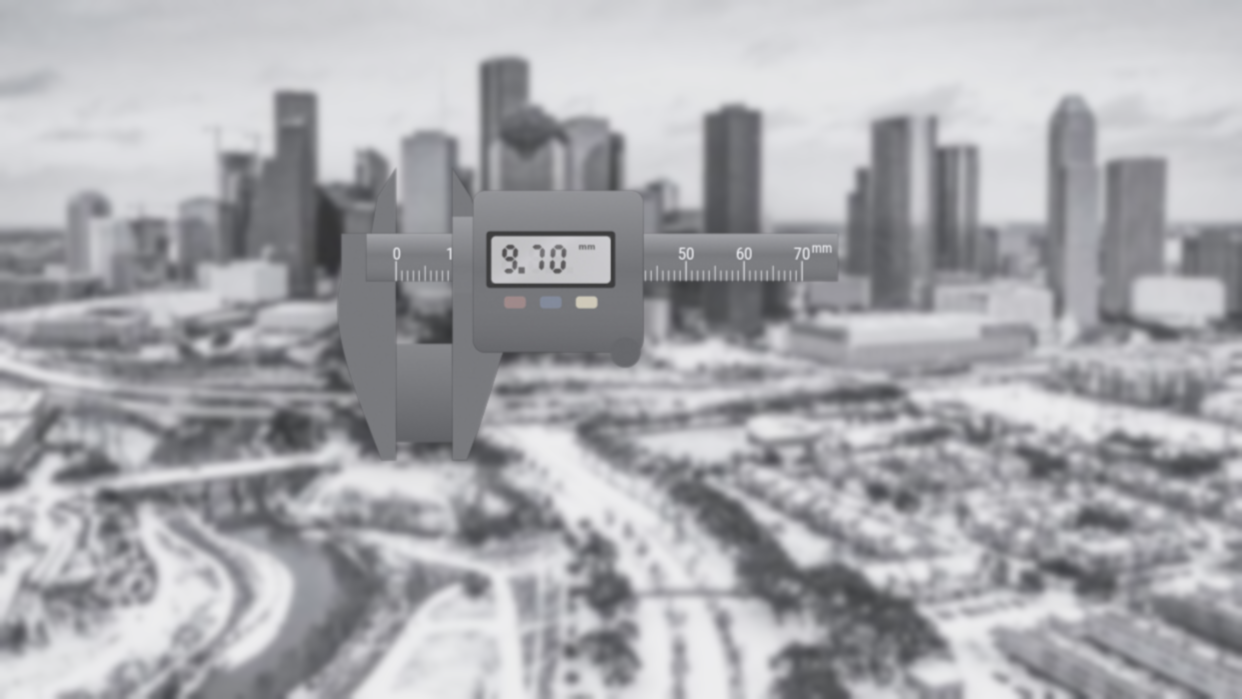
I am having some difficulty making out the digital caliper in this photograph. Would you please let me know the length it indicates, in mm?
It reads 9.70 mm
